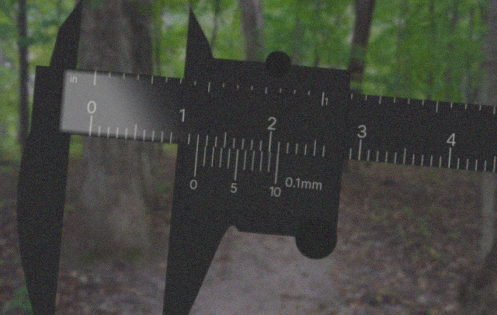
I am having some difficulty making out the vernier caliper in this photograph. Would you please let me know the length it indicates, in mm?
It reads 12.0 mm
